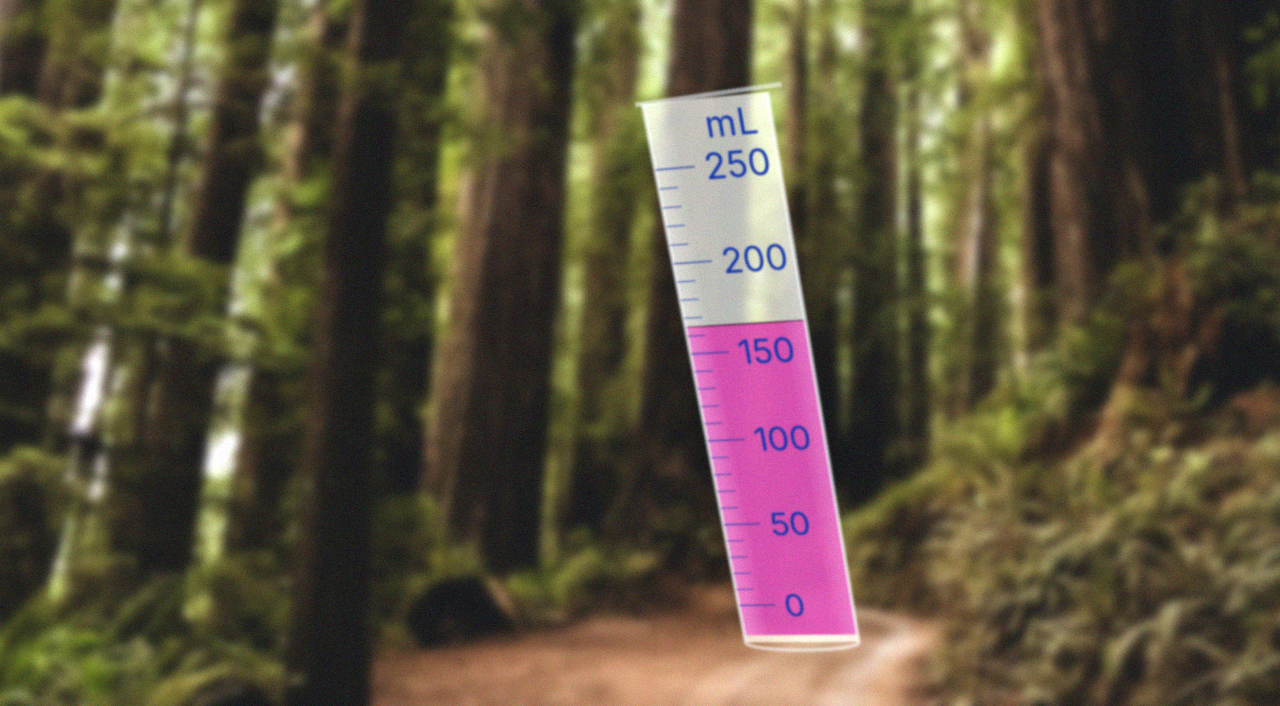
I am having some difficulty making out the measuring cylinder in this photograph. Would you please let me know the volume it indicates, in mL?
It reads 165 mL
